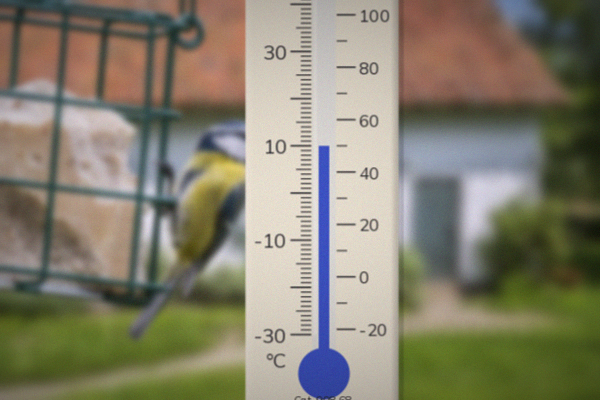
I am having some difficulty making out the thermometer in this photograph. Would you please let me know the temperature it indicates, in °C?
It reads 10 °C
